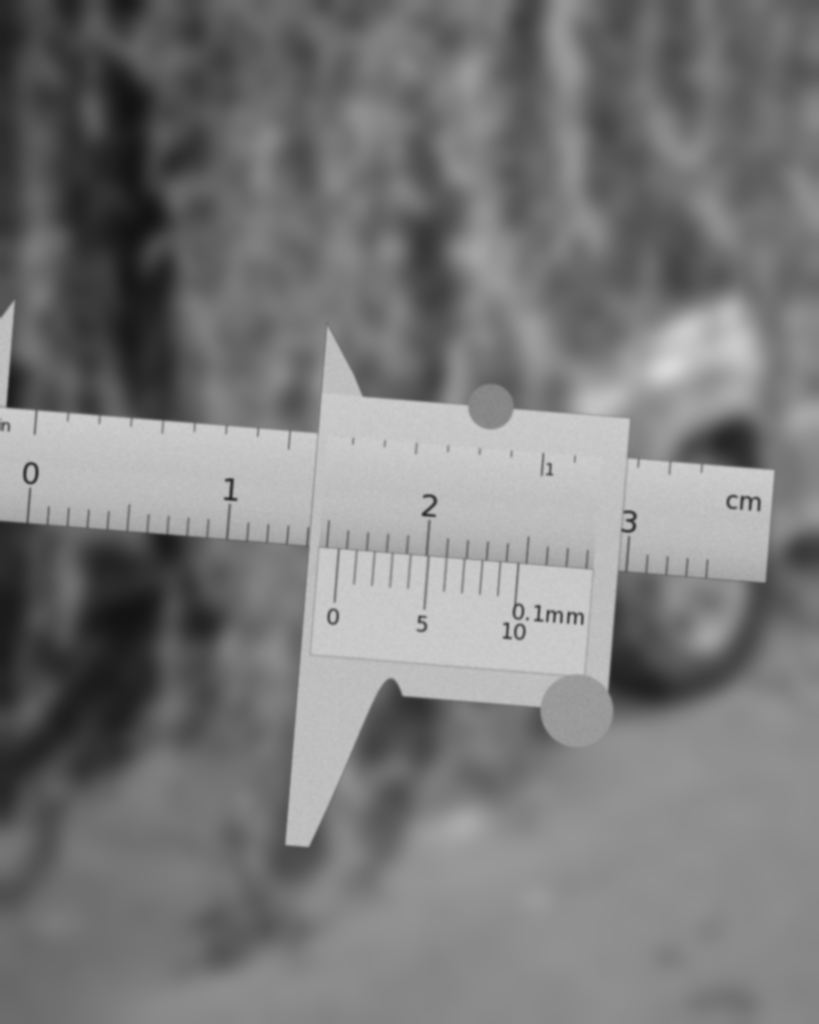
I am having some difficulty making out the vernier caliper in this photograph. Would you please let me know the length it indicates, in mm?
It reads 15.6 mm
